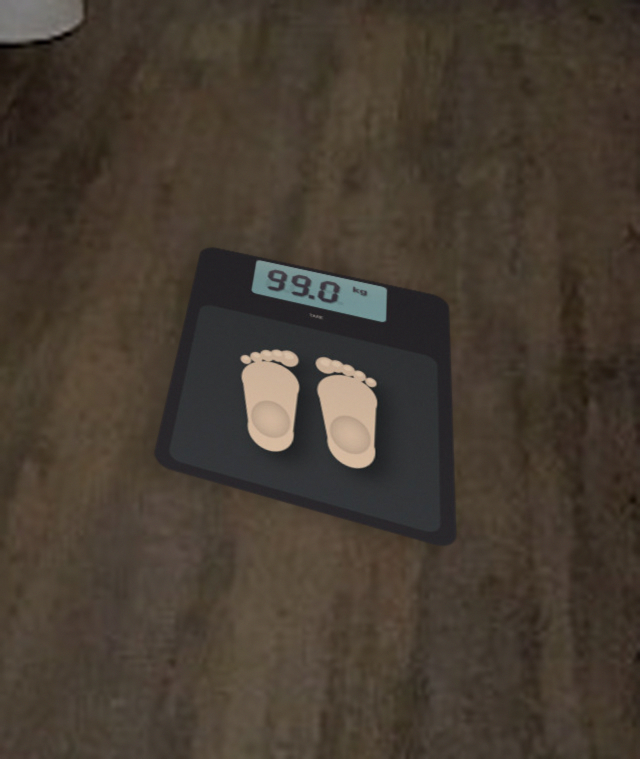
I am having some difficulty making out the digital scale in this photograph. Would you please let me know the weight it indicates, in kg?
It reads 99.0 kg
